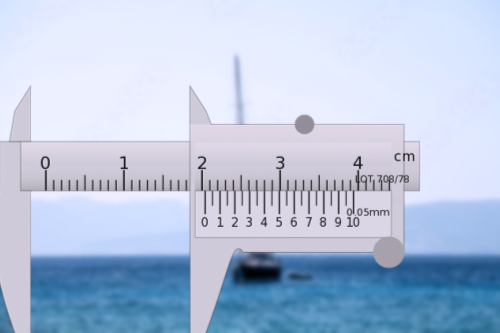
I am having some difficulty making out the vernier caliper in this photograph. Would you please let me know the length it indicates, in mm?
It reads 20.4 mm
